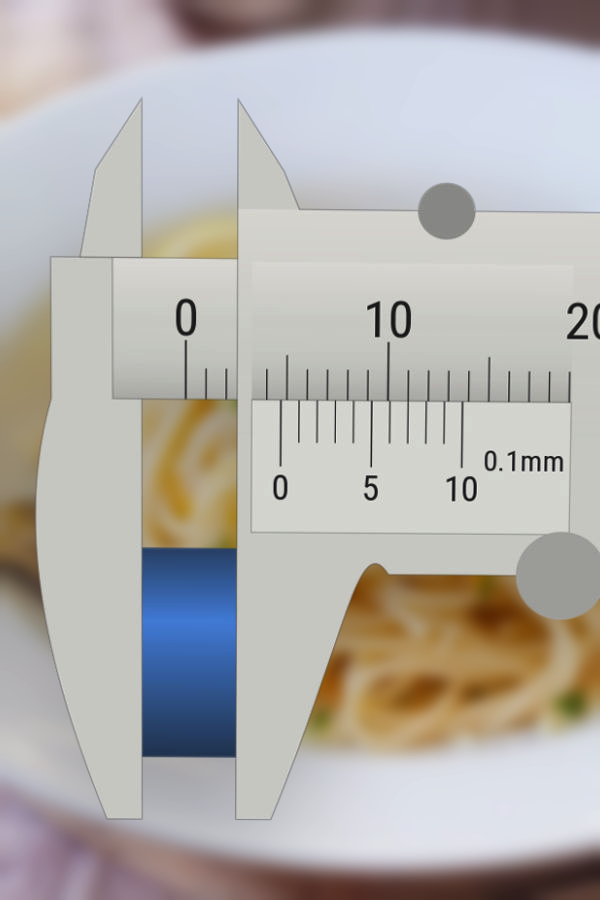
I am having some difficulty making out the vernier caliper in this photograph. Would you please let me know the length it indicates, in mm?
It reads 4.7 mm
